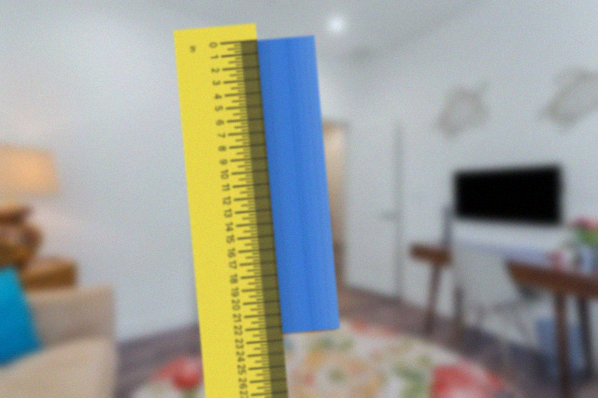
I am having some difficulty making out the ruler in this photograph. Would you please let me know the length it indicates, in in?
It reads 22.5 in
